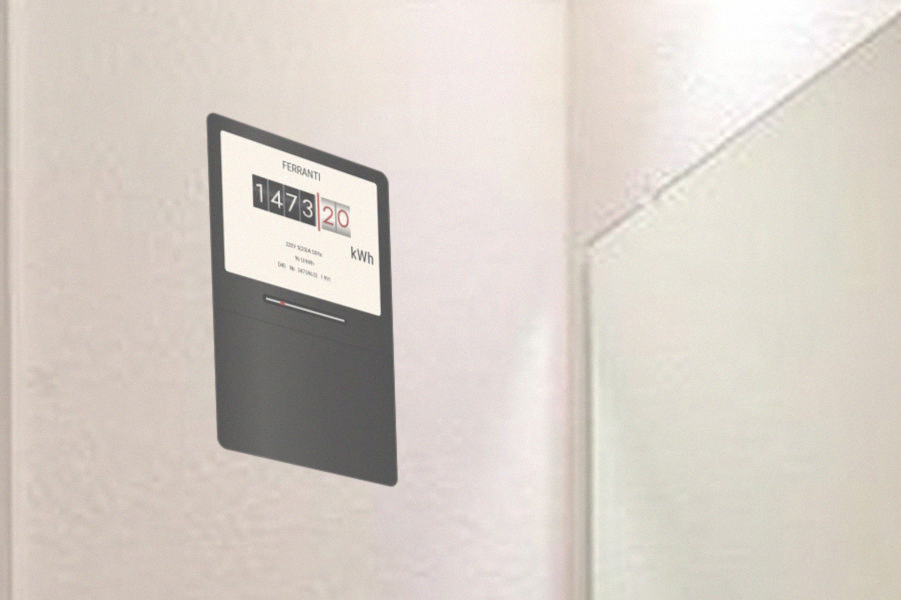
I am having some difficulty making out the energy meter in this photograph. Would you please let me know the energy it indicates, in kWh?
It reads 1473.20 kWh
